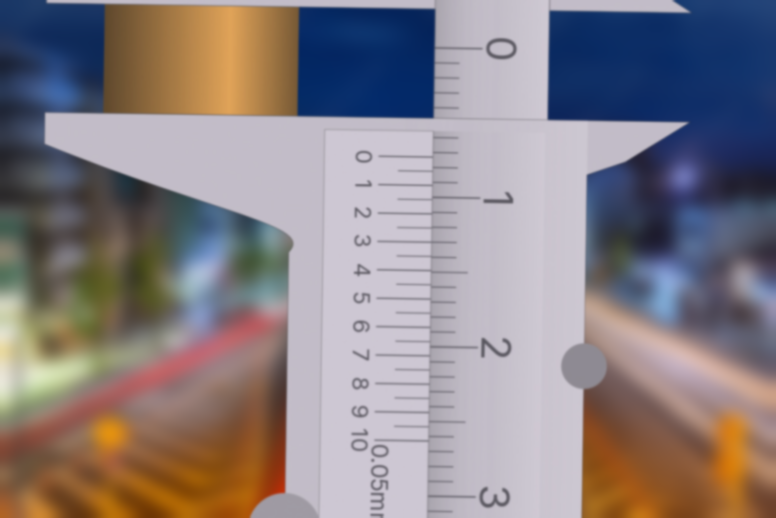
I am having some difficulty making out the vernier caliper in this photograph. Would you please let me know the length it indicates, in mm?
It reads 7.3 mm
